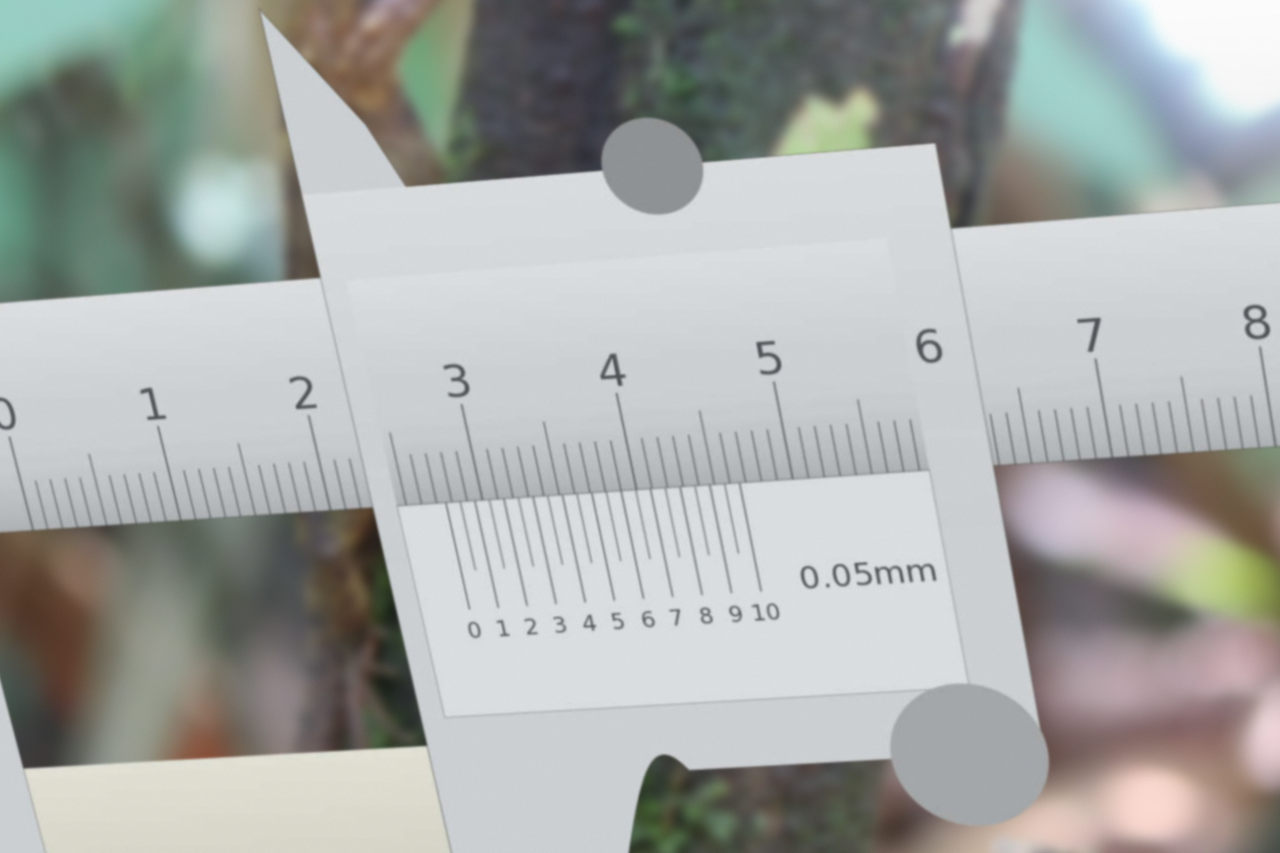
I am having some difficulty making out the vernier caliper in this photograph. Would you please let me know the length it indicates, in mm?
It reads 27.6 mm
